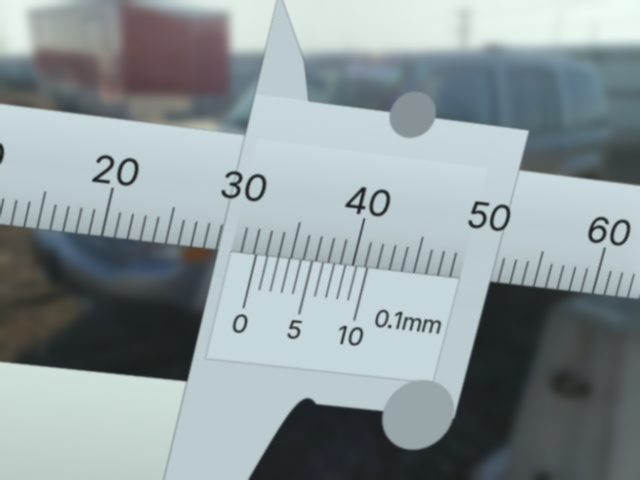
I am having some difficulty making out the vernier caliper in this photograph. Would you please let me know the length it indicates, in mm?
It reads 32.2 mm
